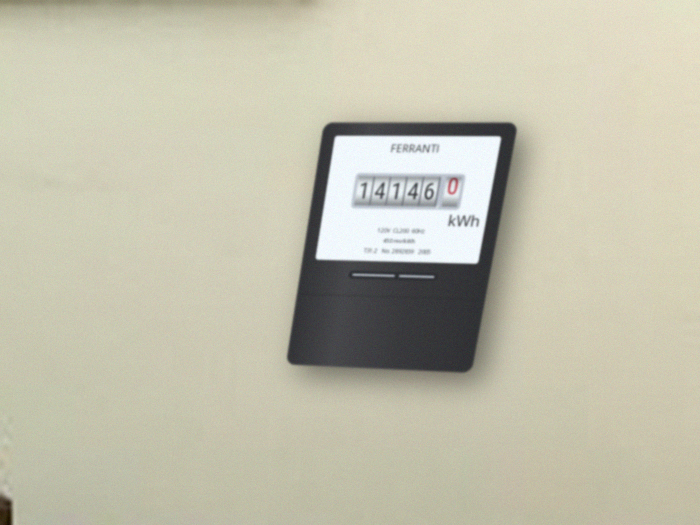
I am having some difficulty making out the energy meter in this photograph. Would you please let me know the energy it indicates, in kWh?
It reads 14146.0 kWh
